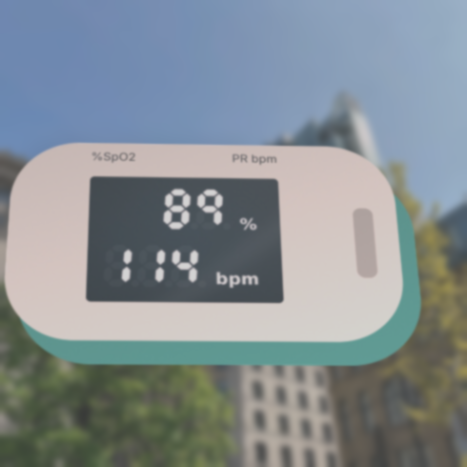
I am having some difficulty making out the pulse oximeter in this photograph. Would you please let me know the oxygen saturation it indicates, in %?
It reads 89 %
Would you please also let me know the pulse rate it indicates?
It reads 114 bpm
